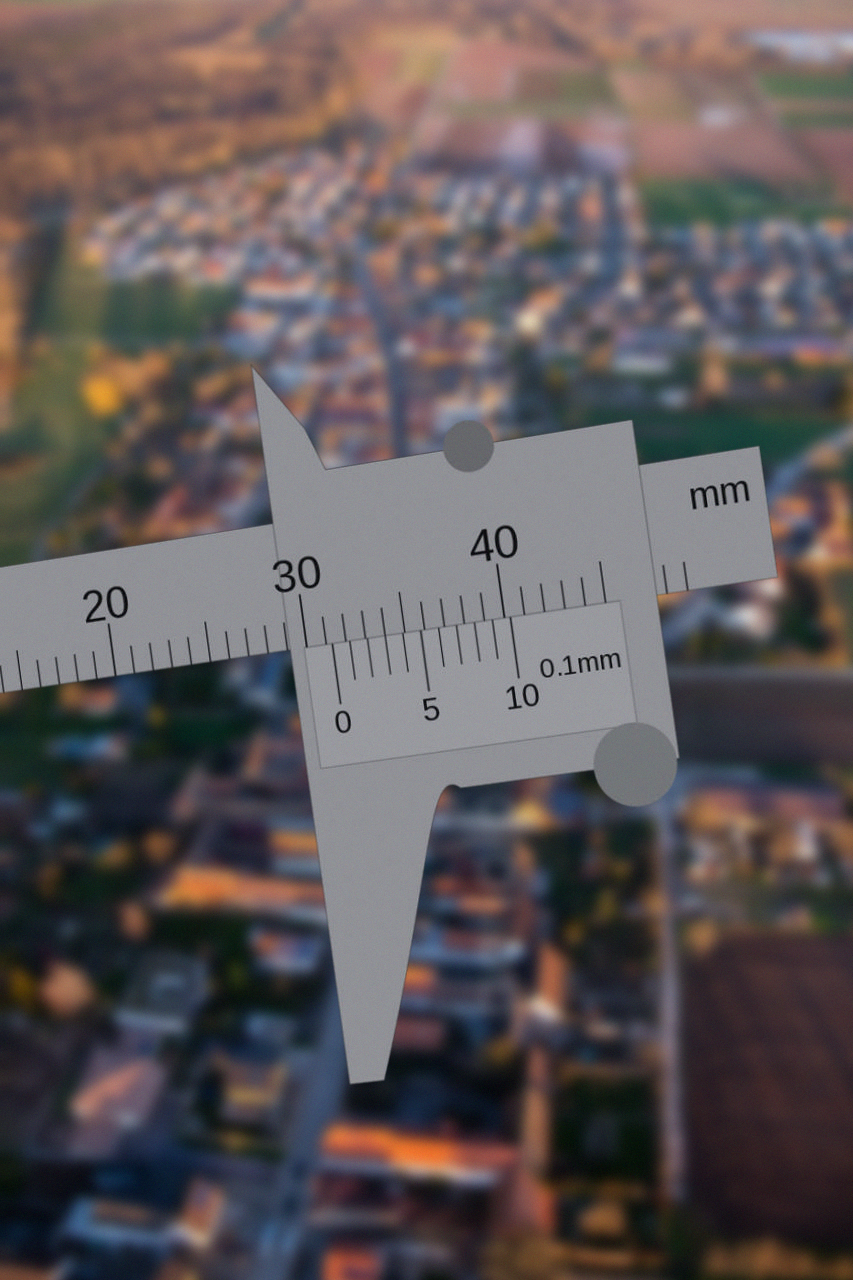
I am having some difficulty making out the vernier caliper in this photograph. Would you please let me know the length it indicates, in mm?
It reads 31.3 mm
